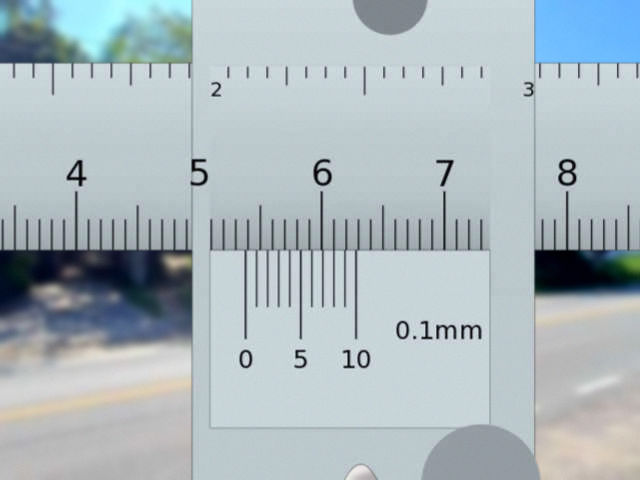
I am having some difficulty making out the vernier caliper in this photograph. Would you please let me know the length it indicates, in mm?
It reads 53.8 mm
